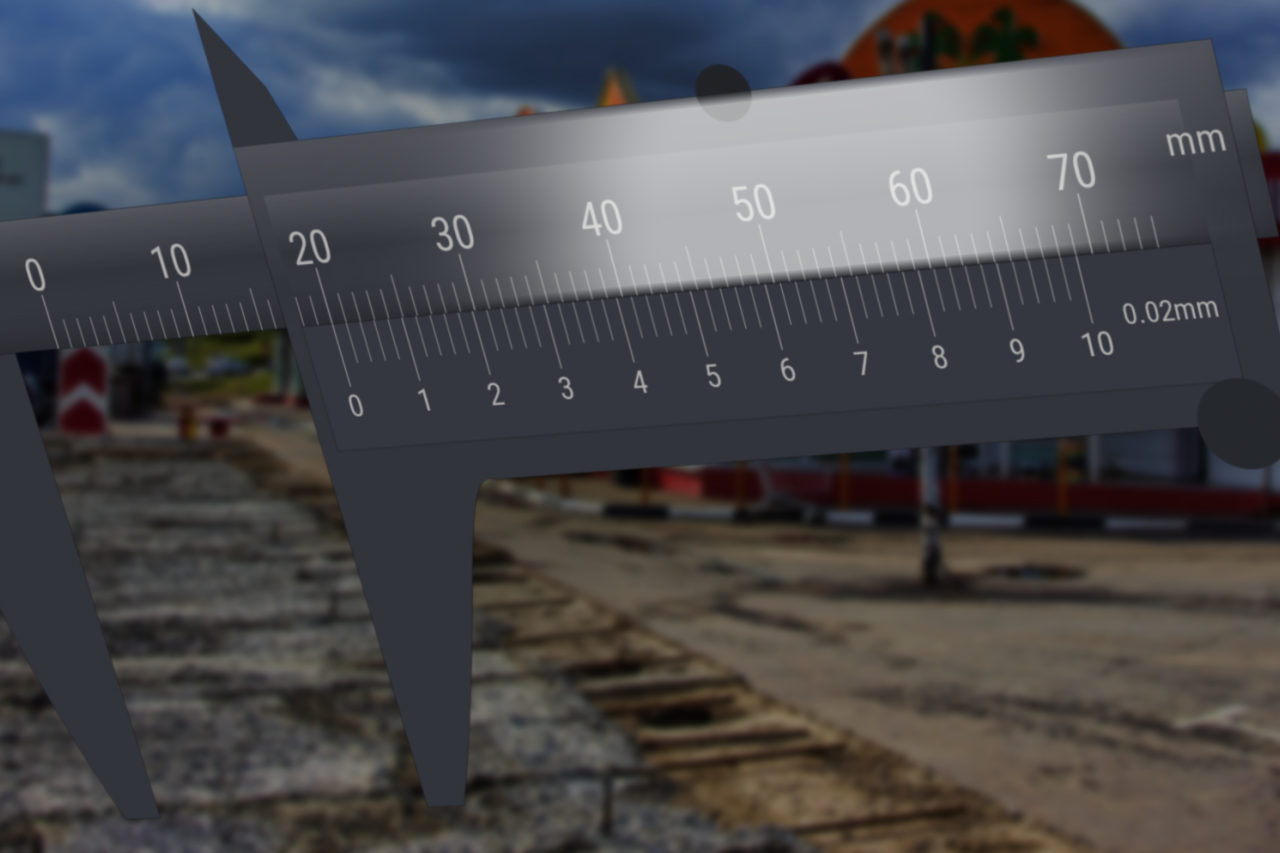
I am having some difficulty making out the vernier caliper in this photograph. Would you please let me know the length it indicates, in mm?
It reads 20.0 mm
